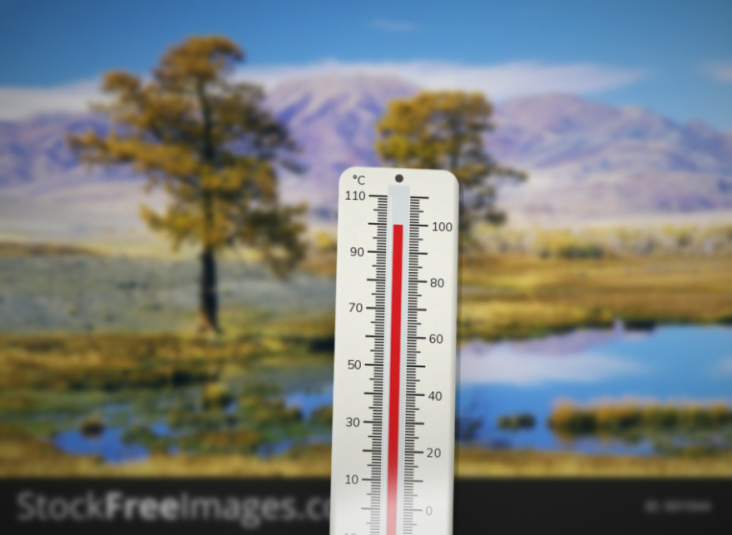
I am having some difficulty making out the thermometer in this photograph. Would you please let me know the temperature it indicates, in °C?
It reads 100 °C
